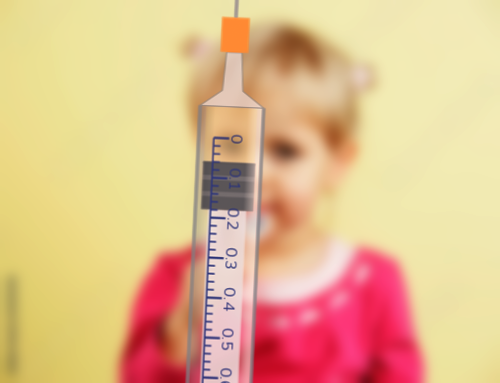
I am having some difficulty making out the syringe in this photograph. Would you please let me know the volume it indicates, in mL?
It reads 0.06 mL
